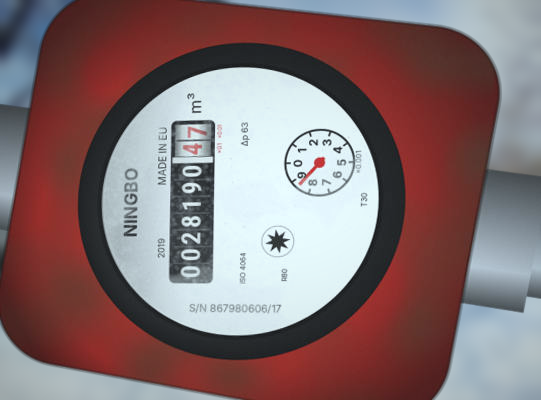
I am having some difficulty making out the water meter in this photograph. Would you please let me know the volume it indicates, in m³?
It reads 28190.468 m³
